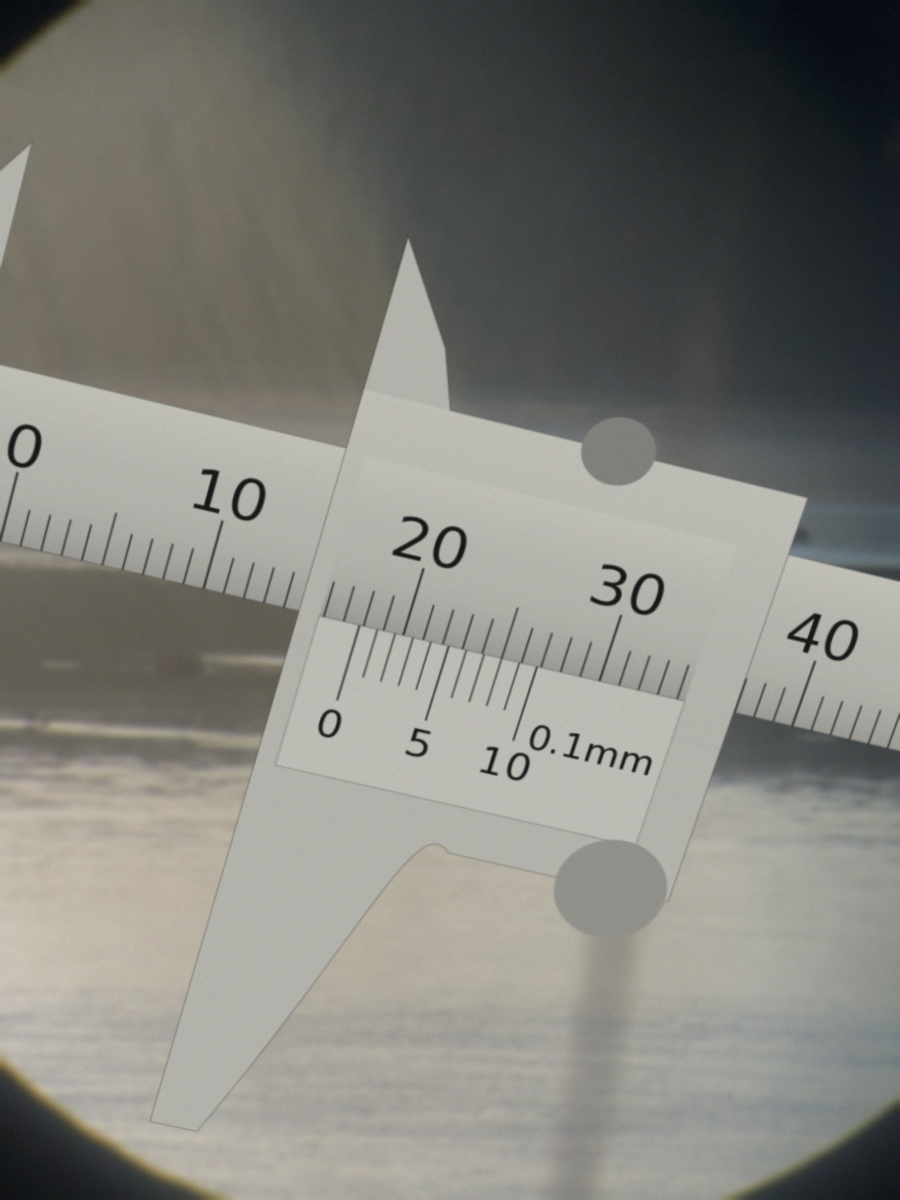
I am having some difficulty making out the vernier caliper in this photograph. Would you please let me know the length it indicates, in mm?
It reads 17.8 mm
